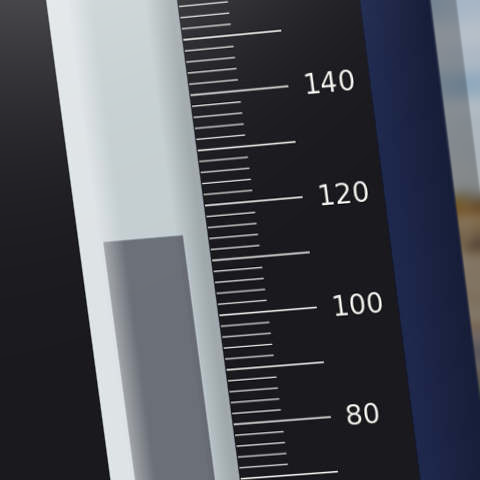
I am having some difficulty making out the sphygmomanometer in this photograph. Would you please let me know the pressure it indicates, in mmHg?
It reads 115 mmHg
